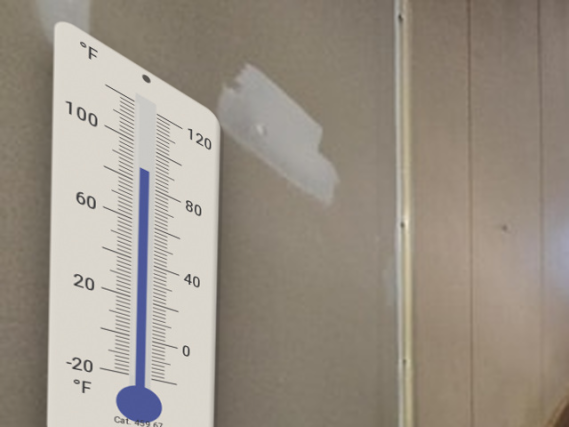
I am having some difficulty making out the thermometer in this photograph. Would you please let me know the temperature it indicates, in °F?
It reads 88 °F
